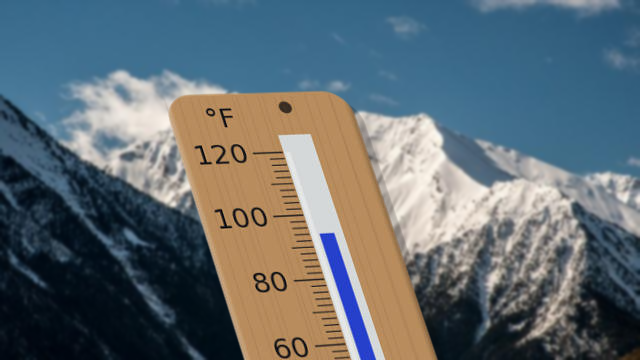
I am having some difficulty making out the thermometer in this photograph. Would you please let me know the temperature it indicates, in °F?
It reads 94 °F
